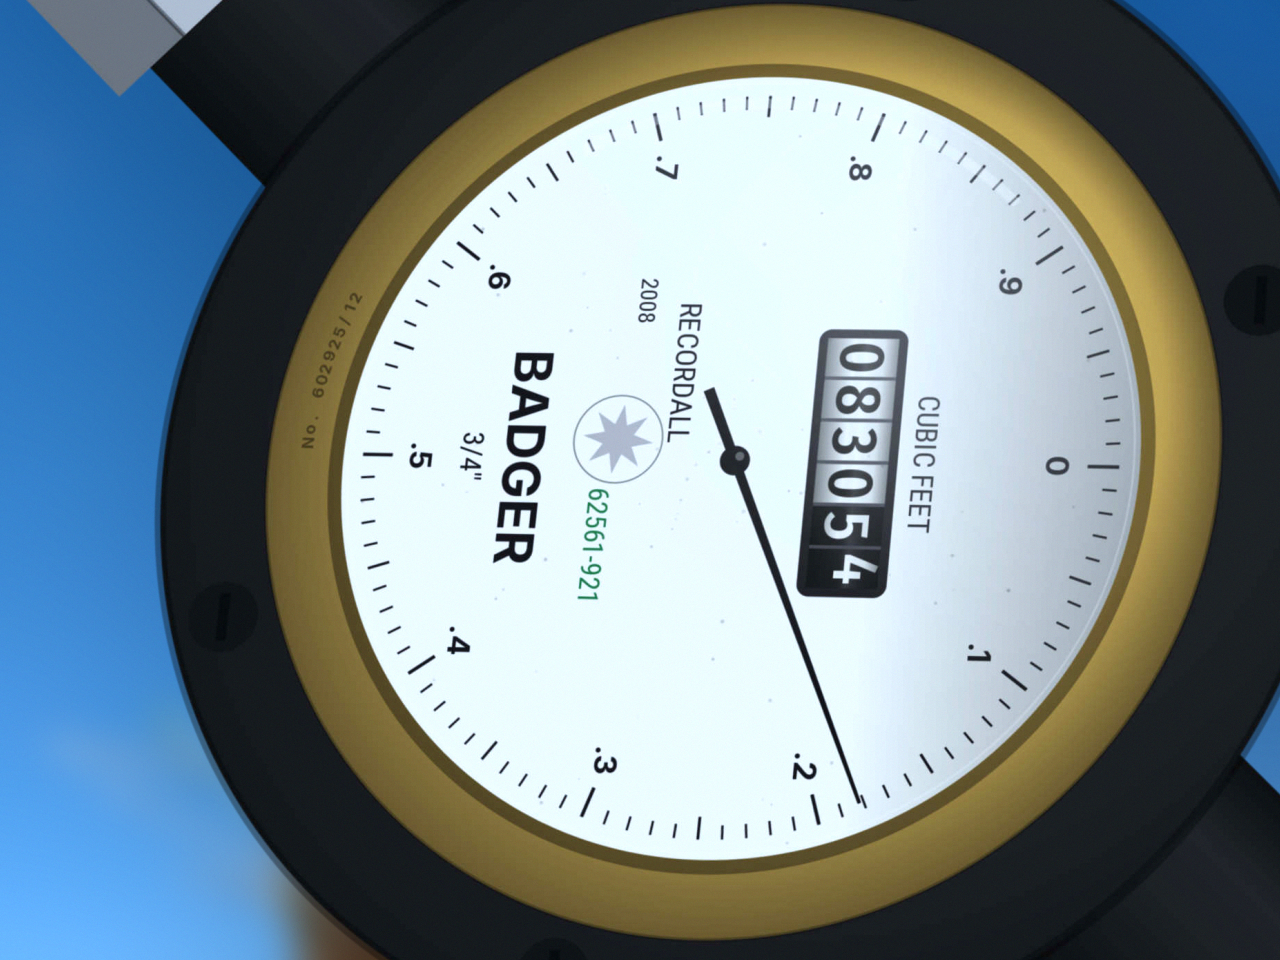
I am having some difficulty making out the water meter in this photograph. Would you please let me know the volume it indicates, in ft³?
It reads 83054.18 ft³
